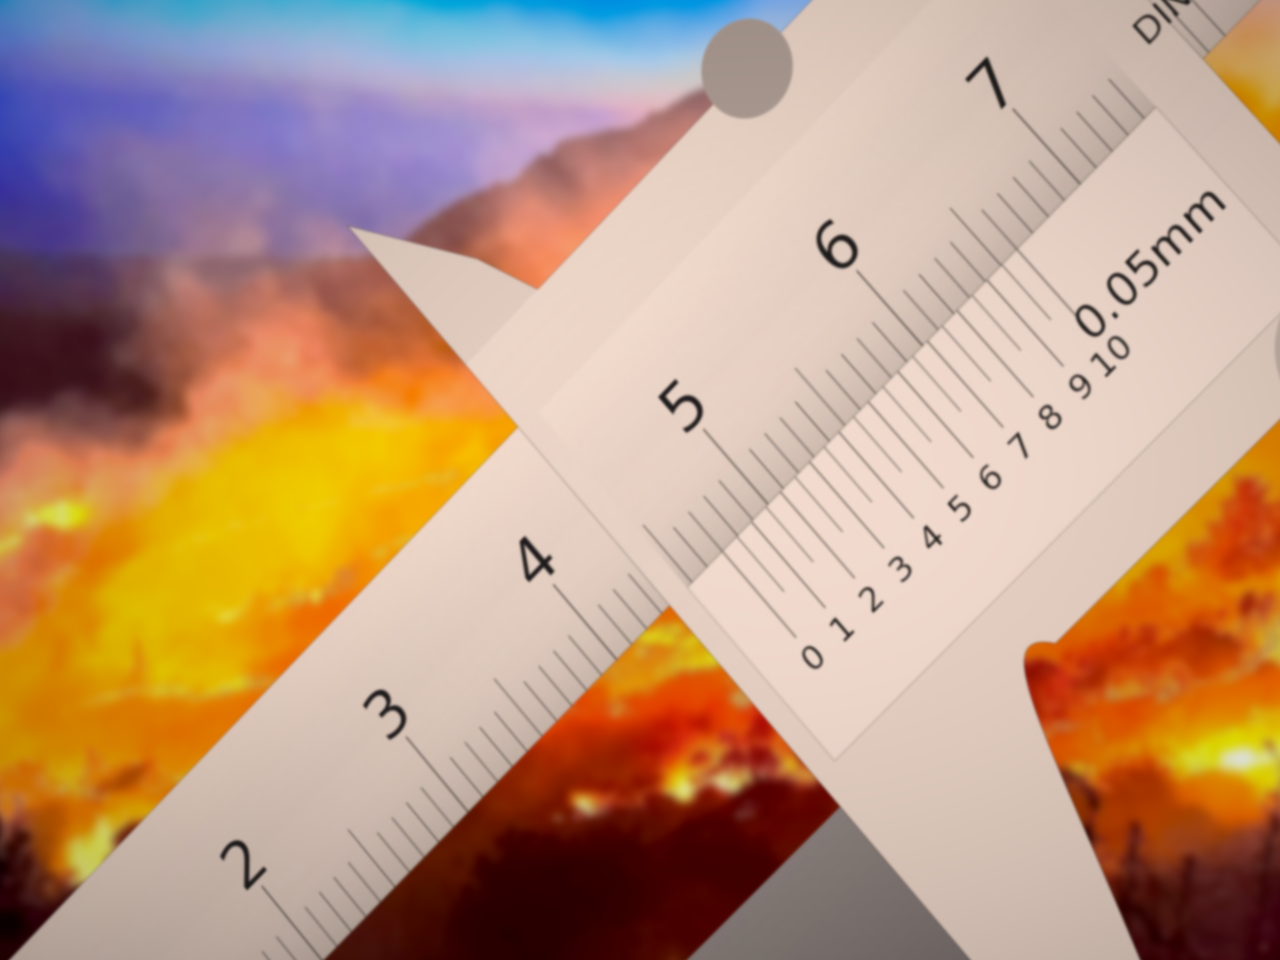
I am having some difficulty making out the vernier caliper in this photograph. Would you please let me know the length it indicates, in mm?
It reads 47.0 mm
